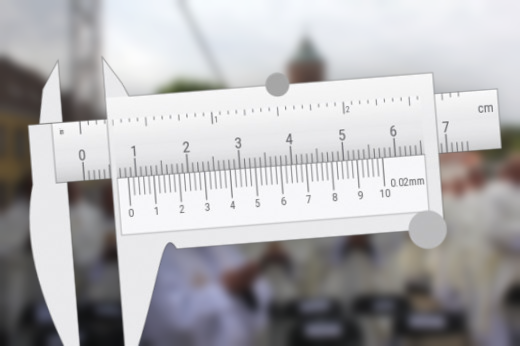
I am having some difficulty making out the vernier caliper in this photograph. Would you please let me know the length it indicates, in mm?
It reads 8.5 mm
